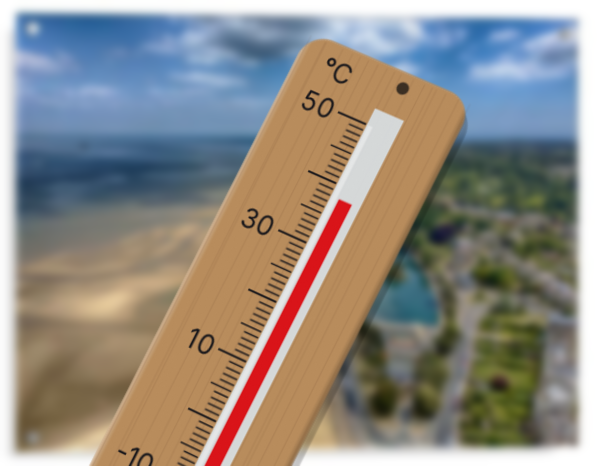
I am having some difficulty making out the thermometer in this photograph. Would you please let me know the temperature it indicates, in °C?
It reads 38 °C
